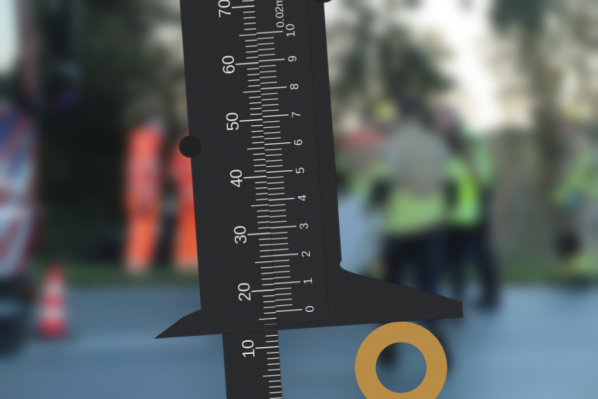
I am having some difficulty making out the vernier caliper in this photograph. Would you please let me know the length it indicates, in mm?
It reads 16.2 mm
